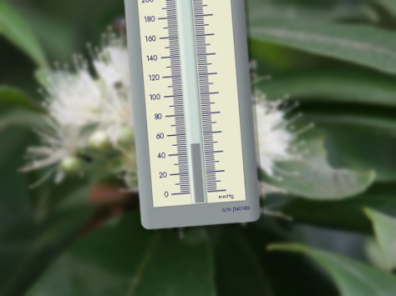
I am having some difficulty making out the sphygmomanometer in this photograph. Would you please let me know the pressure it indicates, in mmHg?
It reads 50 mmHg
